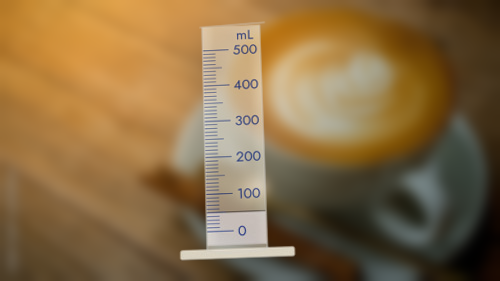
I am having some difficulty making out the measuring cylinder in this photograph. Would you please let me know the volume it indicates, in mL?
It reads 50 mL
